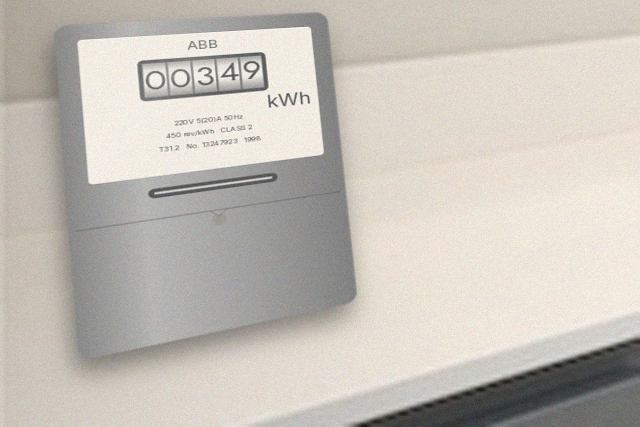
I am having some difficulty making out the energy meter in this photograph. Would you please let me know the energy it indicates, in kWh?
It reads 349 kWh
